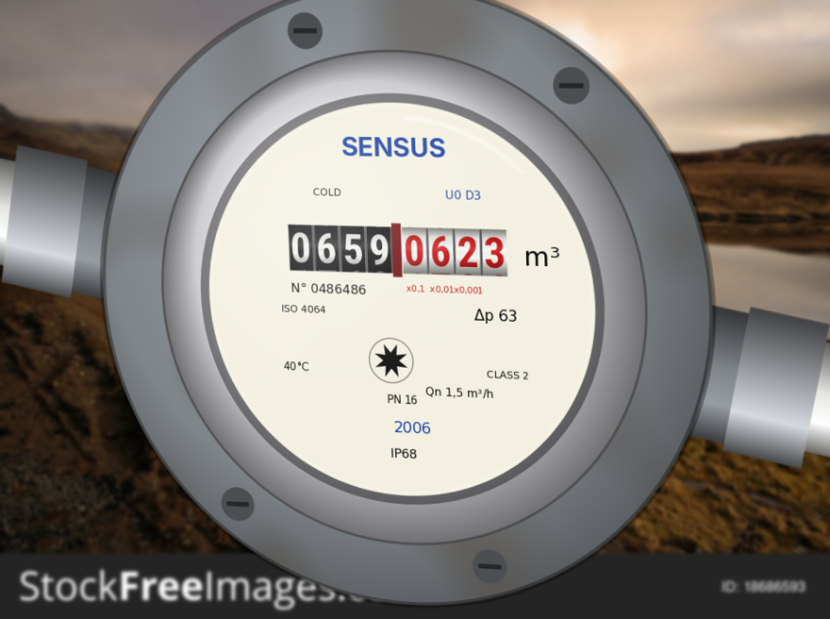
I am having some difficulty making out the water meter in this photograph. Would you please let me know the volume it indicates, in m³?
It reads 659.0623 m³
